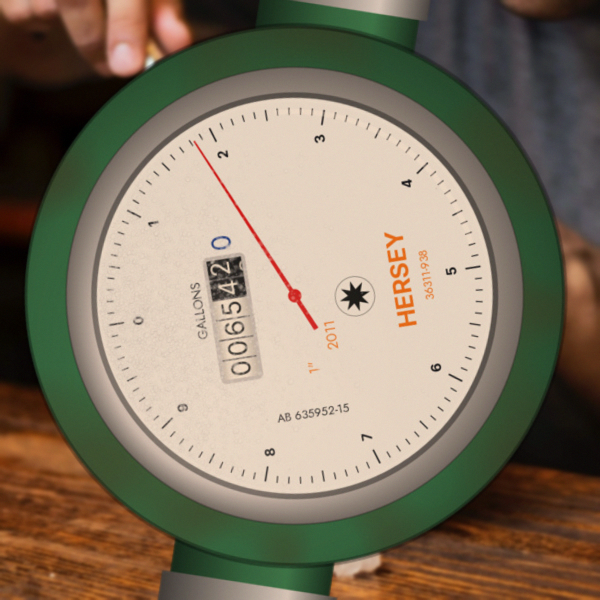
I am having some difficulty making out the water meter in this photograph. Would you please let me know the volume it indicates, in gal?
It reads 65421.8 gal
